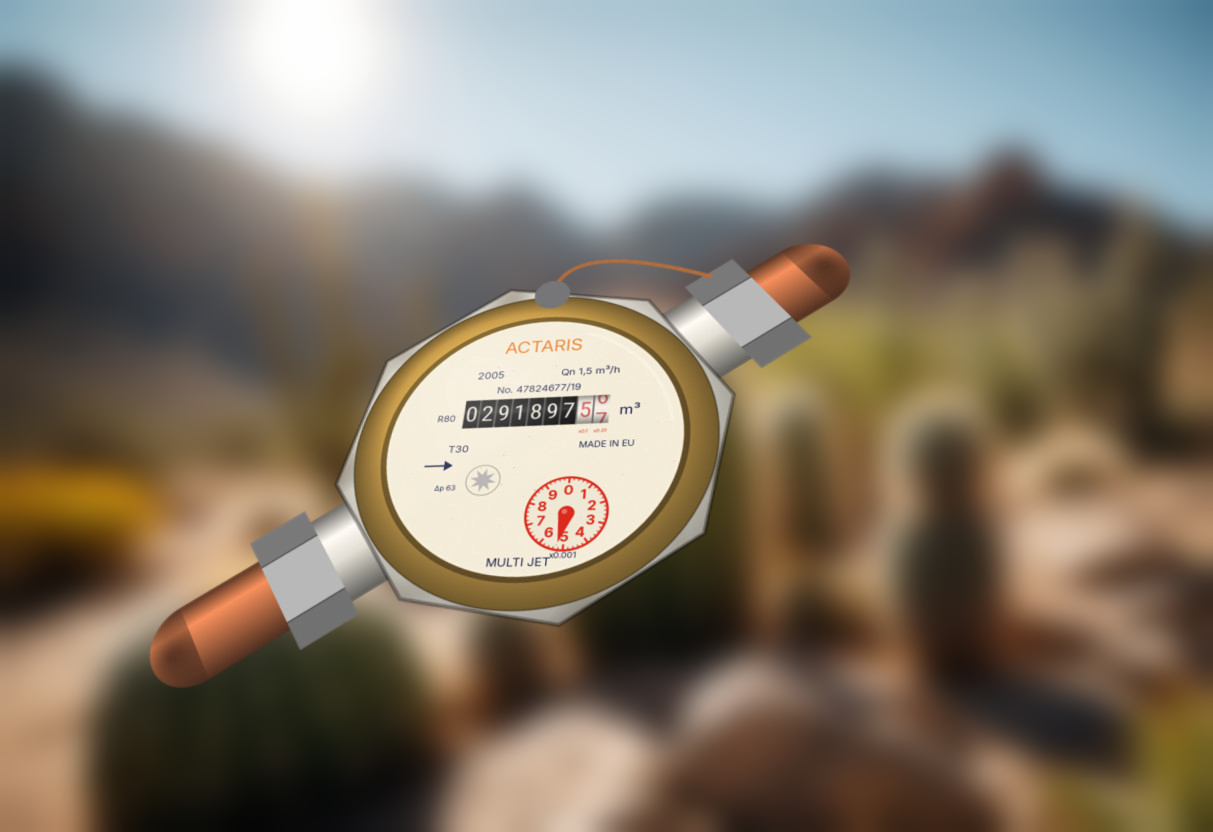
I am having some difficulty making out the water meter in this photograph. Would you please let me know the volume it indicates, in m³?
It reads 291897.565 m³
